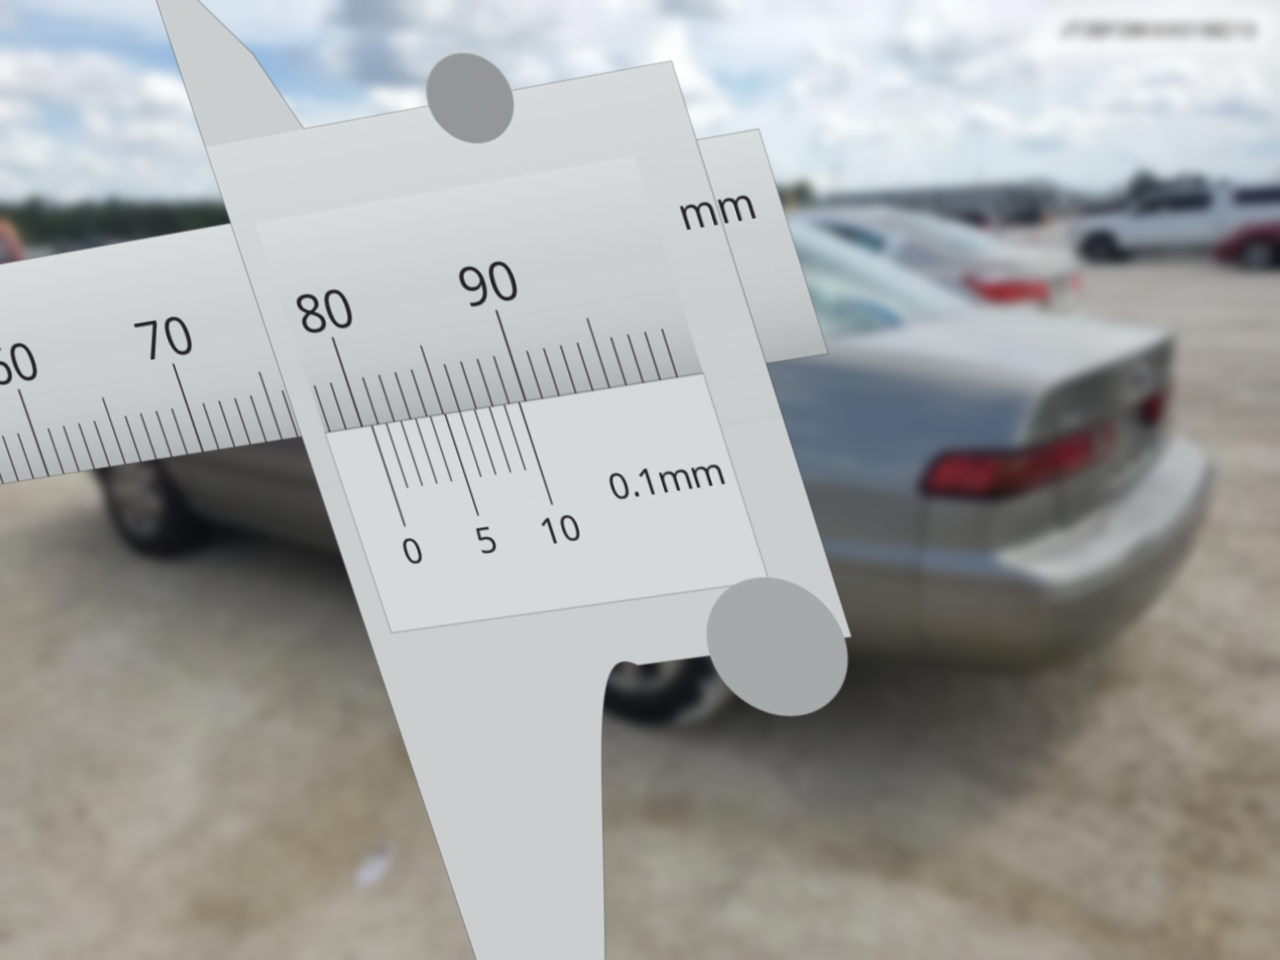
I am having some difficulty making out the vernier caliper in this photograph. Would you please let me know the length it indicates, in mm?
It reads 80.6 mm
